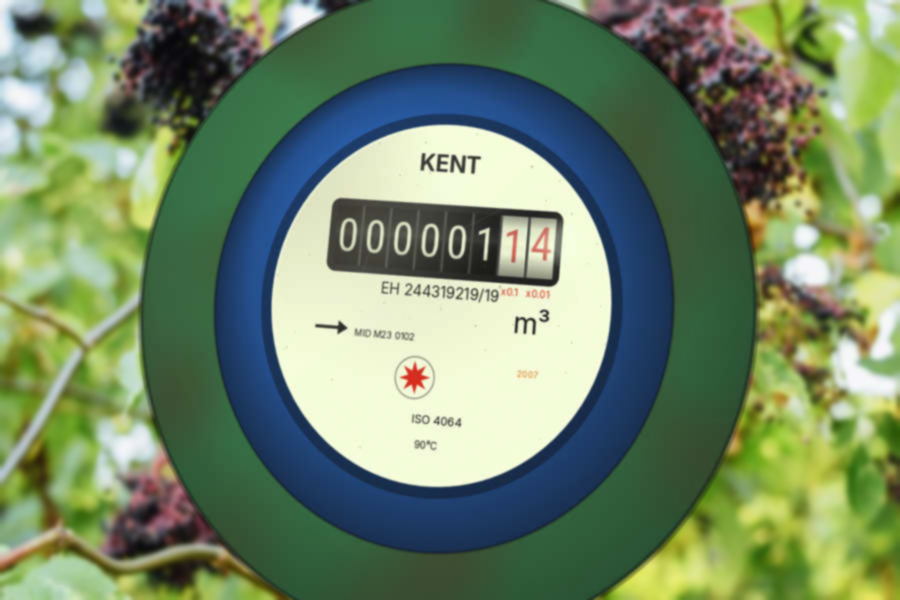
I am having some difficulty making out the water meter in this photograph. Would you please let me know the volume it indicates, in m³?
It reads 1.14 m³
